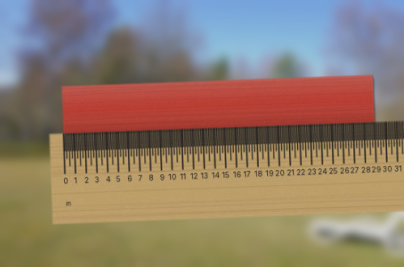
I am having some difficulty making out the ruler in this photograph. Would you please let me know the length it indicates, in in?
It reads 29 in
